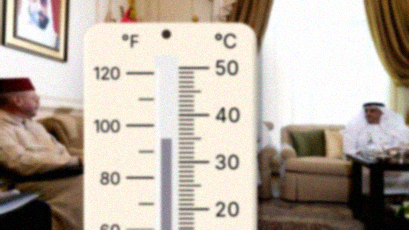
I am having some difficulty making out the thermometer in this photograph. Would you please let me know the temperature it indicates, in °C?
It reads 35 °C
